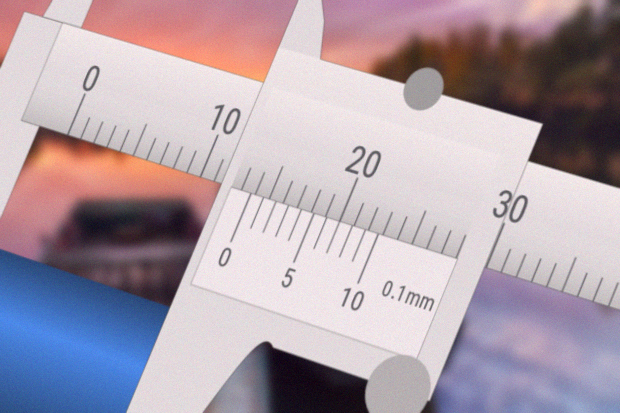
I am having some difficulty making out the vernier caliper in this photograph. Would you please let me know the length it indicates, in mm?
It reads 13.7 mm
